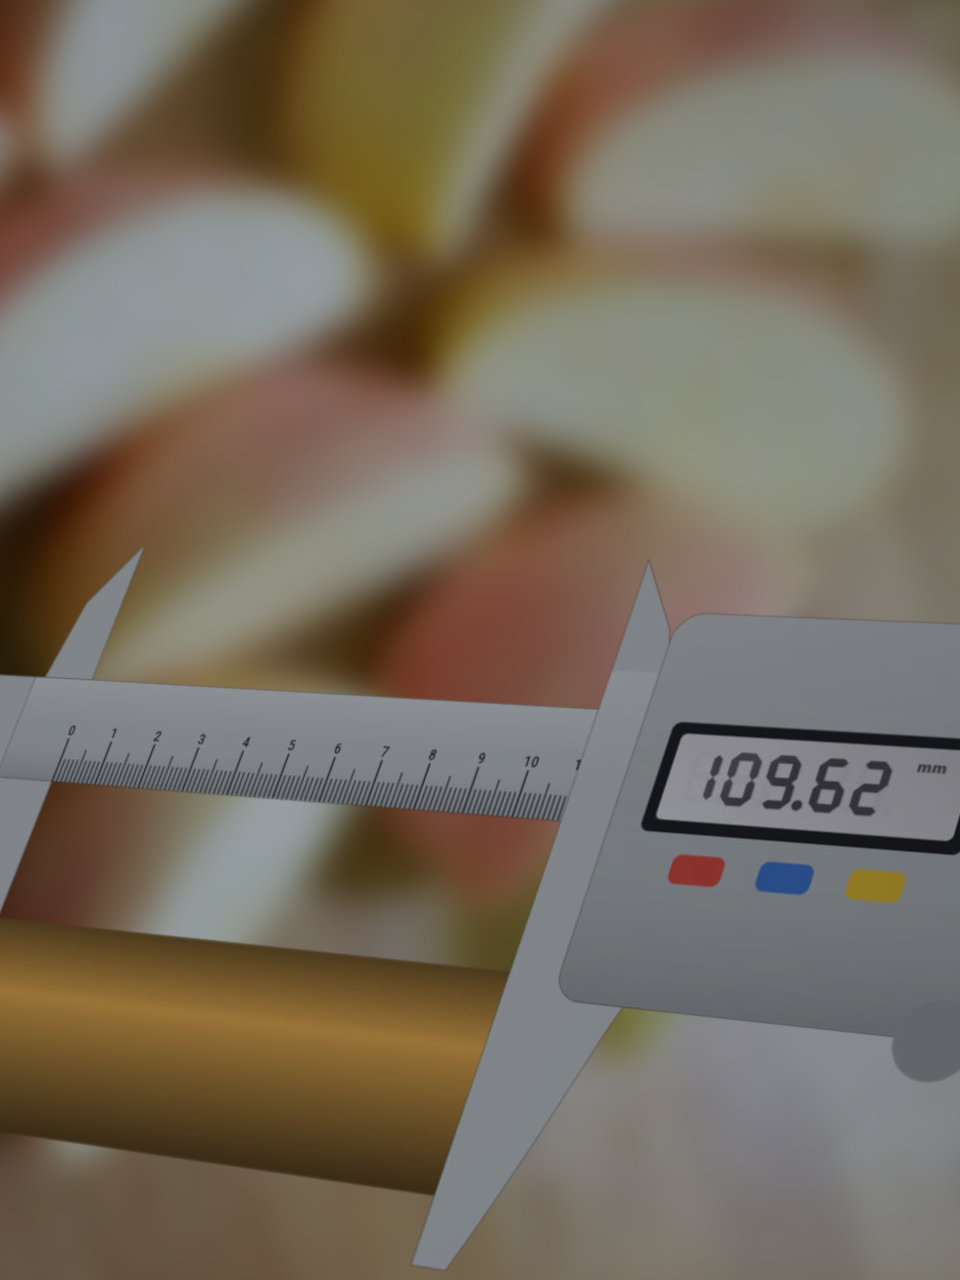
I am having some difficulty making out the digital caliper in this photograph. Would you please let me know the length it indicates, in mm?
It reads 109.62 mm
